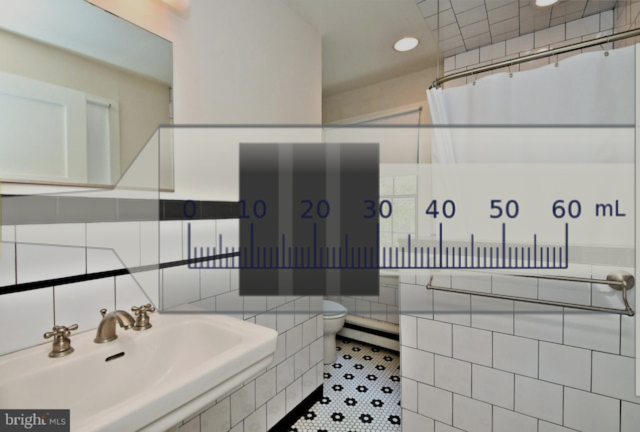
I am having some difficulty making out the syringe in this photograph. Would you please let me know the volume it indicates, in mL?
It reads 8 mL
